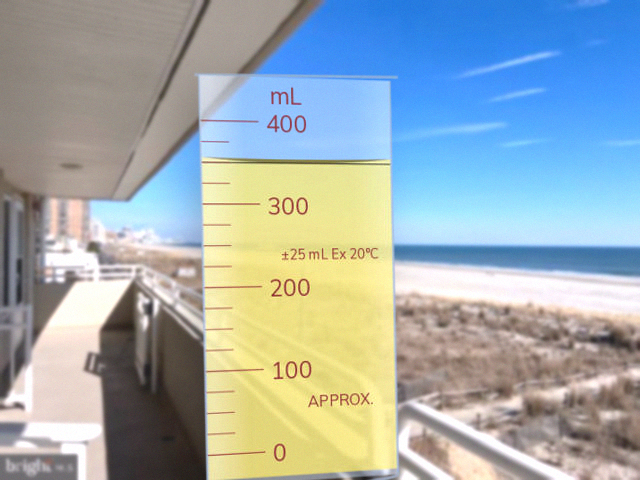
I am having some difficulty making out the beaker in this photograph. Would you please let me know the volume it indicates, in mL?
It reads 350 mL
